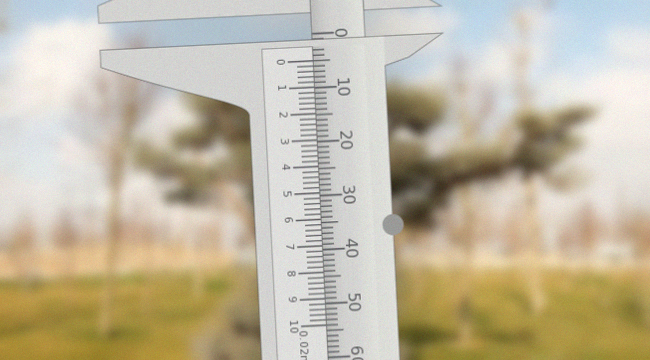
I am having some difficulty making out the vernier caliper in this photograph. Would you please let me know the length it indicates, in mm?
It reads 5.0 mm
